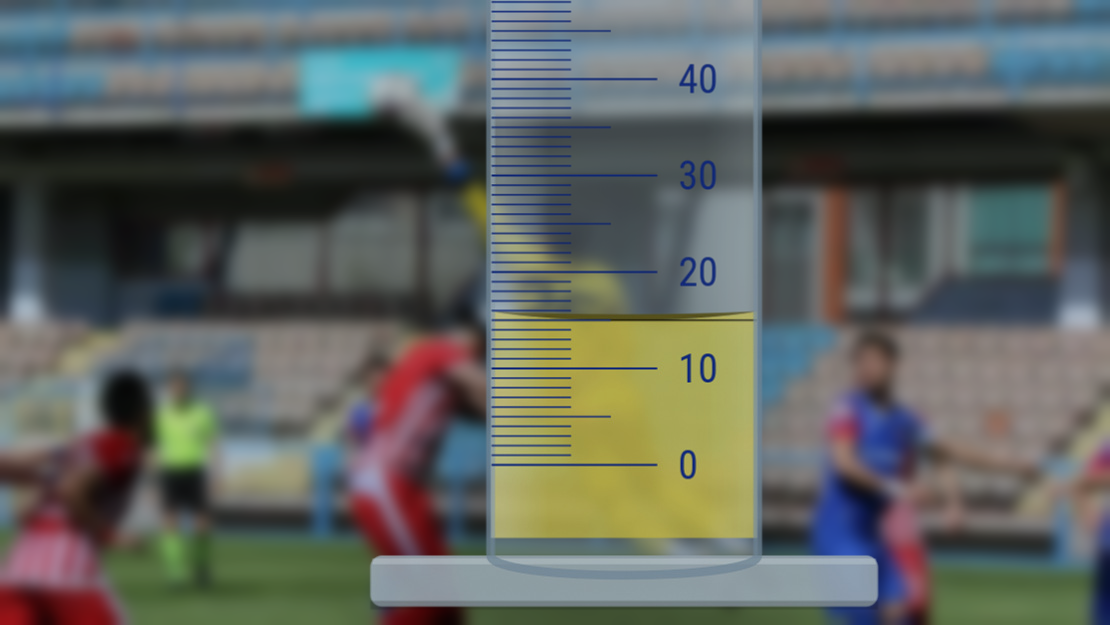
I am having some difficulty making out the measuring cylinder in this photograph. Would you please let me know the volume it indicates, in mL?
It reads 15 mL
